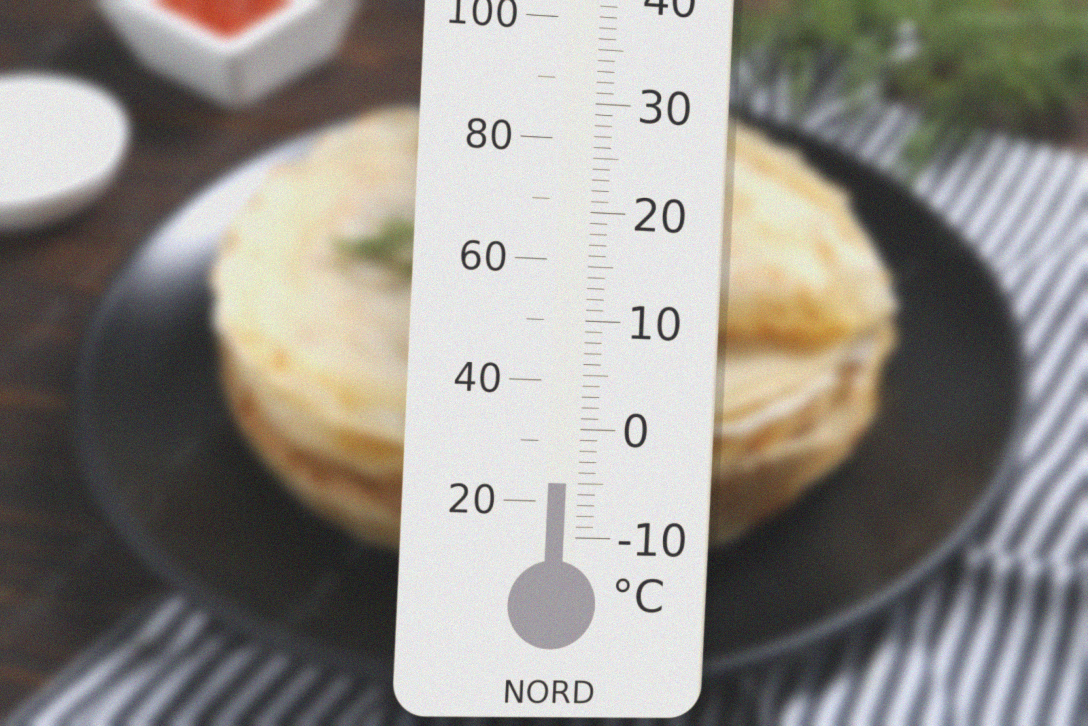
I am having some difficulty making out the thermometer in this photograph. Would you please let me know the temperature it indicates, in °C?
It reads -5 °C
